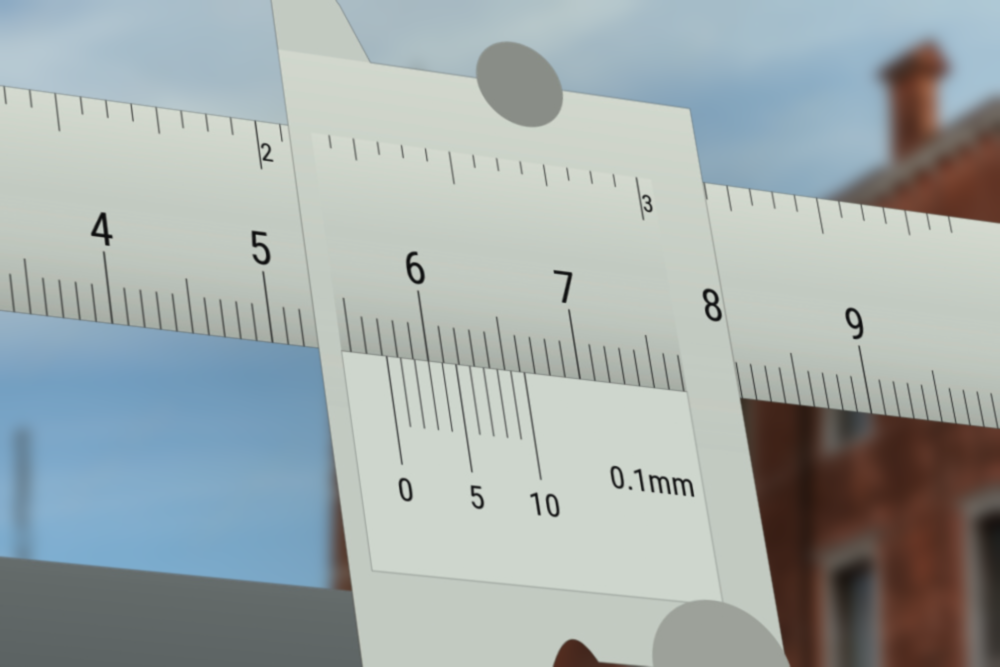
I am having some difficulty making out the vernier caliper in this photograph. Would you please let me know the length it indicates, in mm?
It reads 57.3 mm
